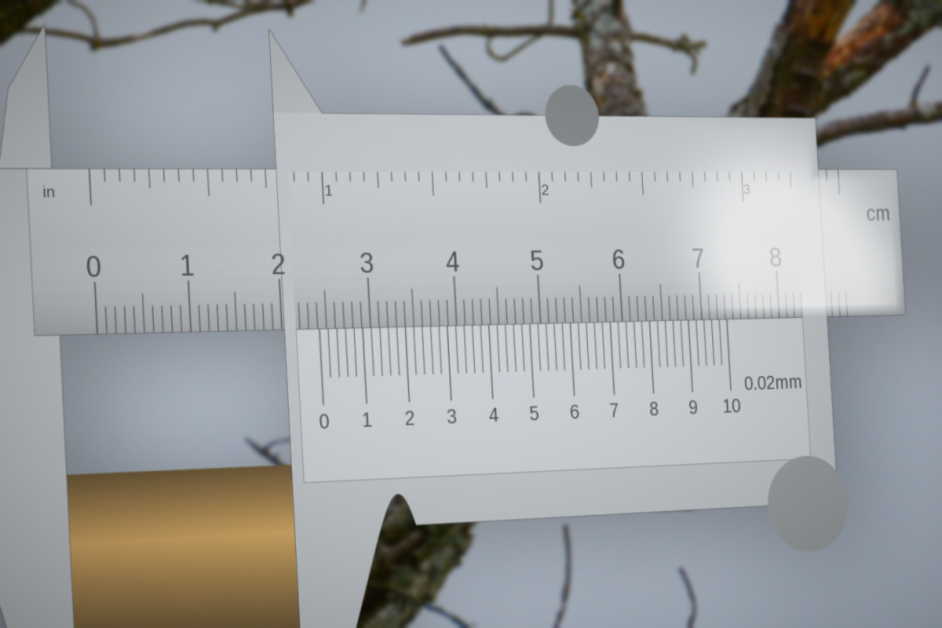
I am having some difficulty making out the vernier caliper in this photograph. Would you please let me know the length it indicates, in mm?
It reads 24.2 mm
